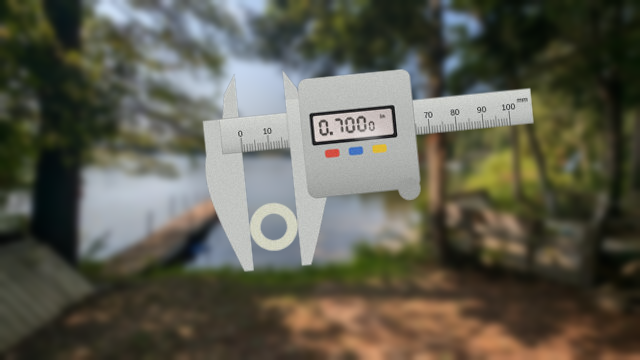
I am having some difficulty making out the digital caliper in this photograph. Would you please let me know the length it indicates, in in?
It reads 0.7000 in
